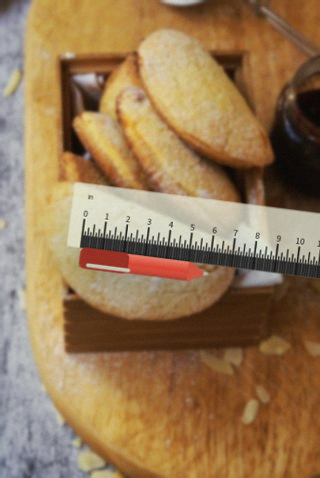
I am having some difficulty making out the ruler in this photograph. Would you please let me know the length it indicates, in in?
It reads 6 in
